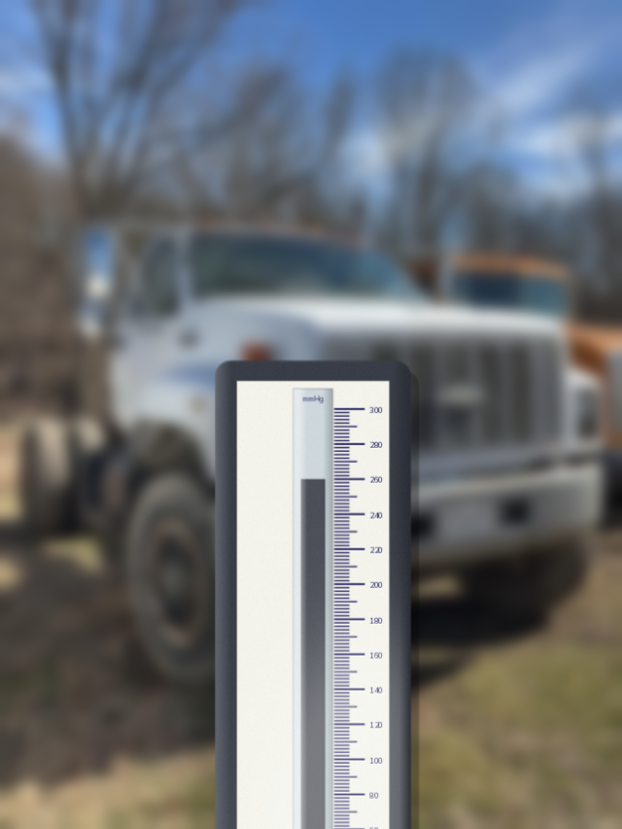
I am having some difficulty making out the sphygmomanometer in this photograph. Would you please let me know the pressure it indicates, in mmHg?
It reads 260 mmHg
